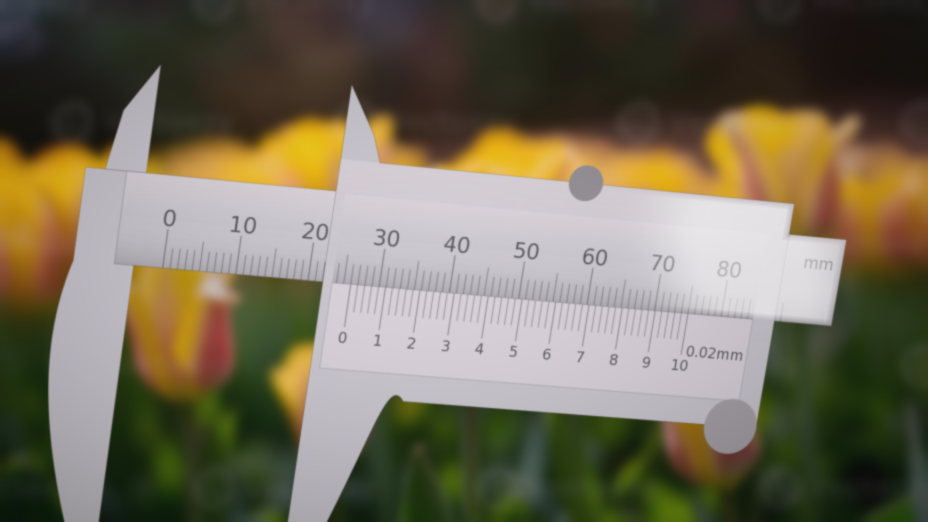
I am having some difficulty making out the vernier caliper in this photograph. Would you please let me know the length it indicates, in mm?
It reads 26.0 mm
